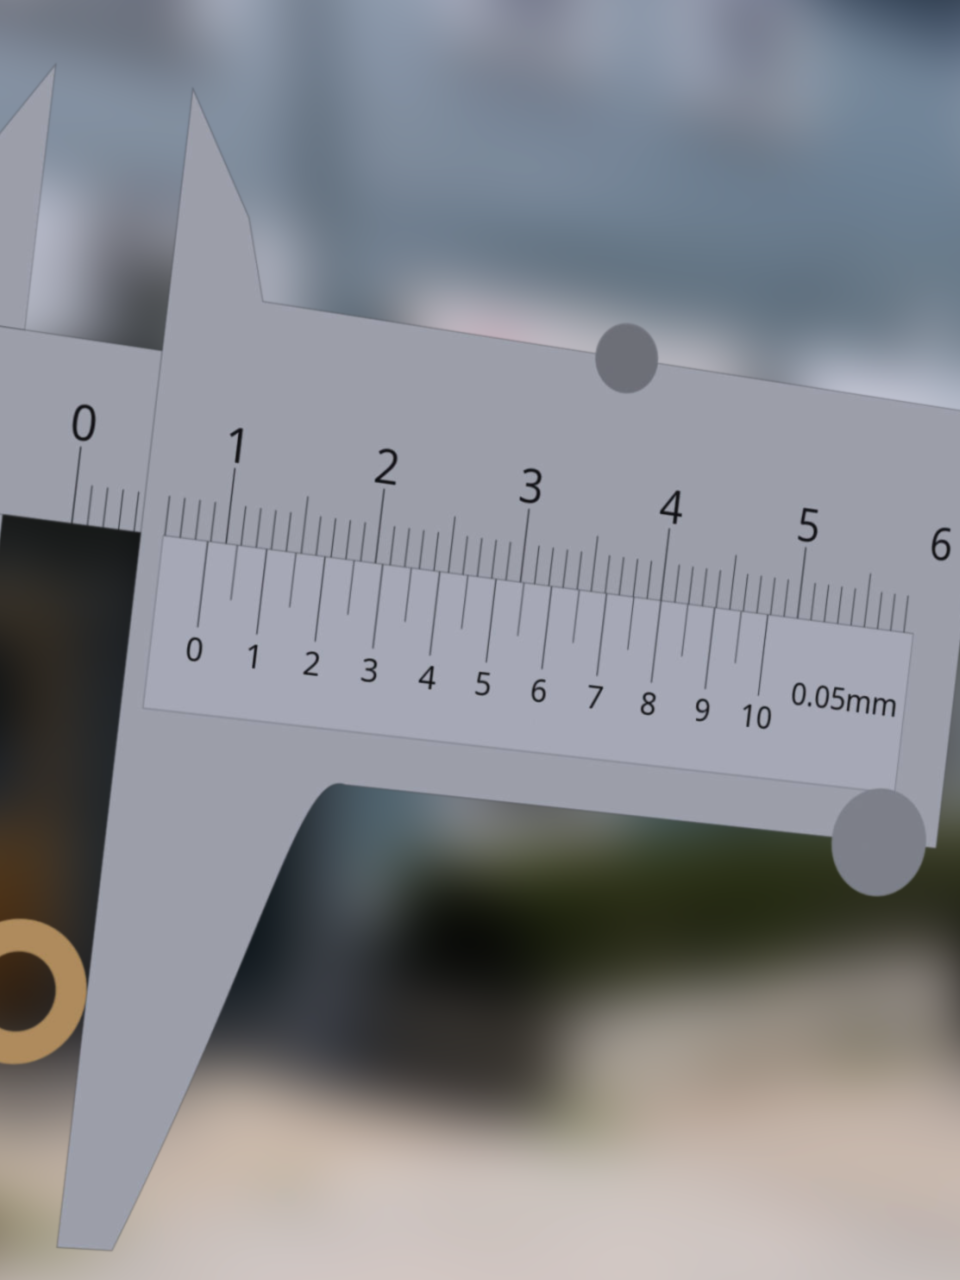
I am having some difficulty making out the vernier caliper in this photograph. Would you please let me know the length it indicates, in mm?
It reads 8.8 mm
